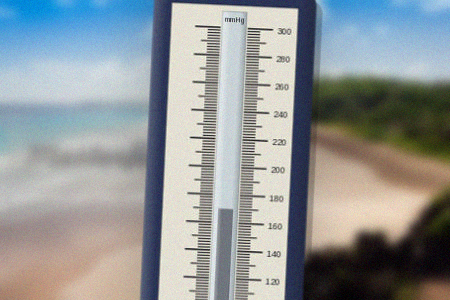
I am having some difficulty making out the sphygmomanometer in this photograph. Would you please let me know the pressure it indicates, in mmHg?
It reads 170 mmHg
